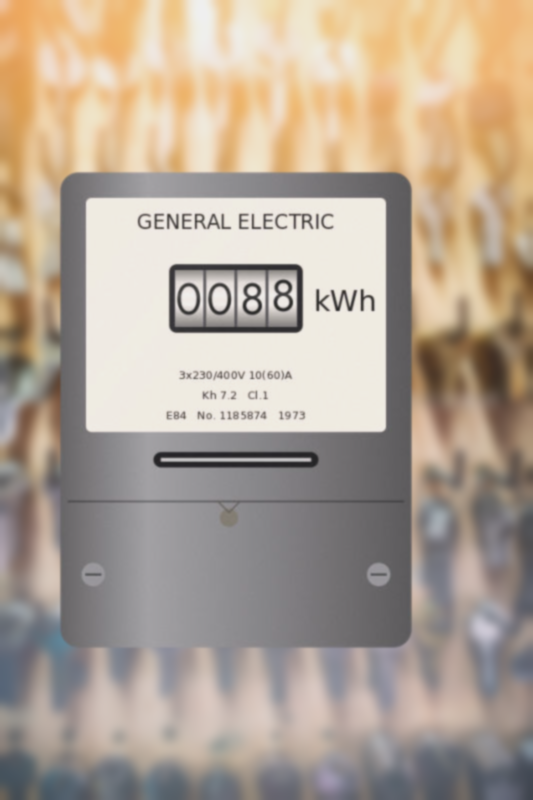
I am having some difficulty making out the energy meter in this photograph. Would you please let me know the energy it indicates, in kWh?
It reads 88 kWh
